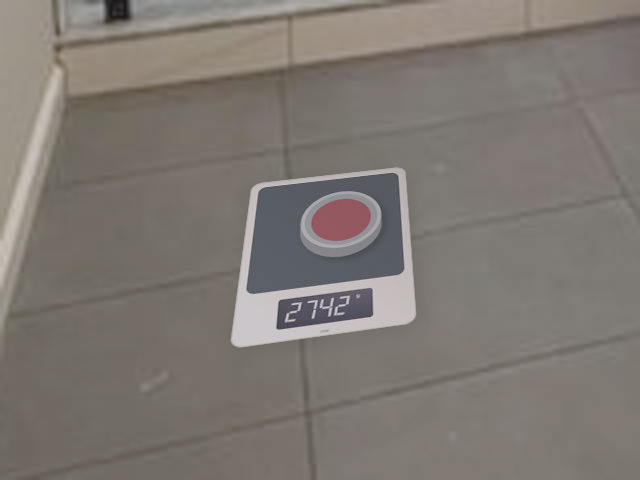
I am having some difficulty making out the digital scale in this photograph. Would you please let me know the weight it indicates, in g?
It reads 2742 g
